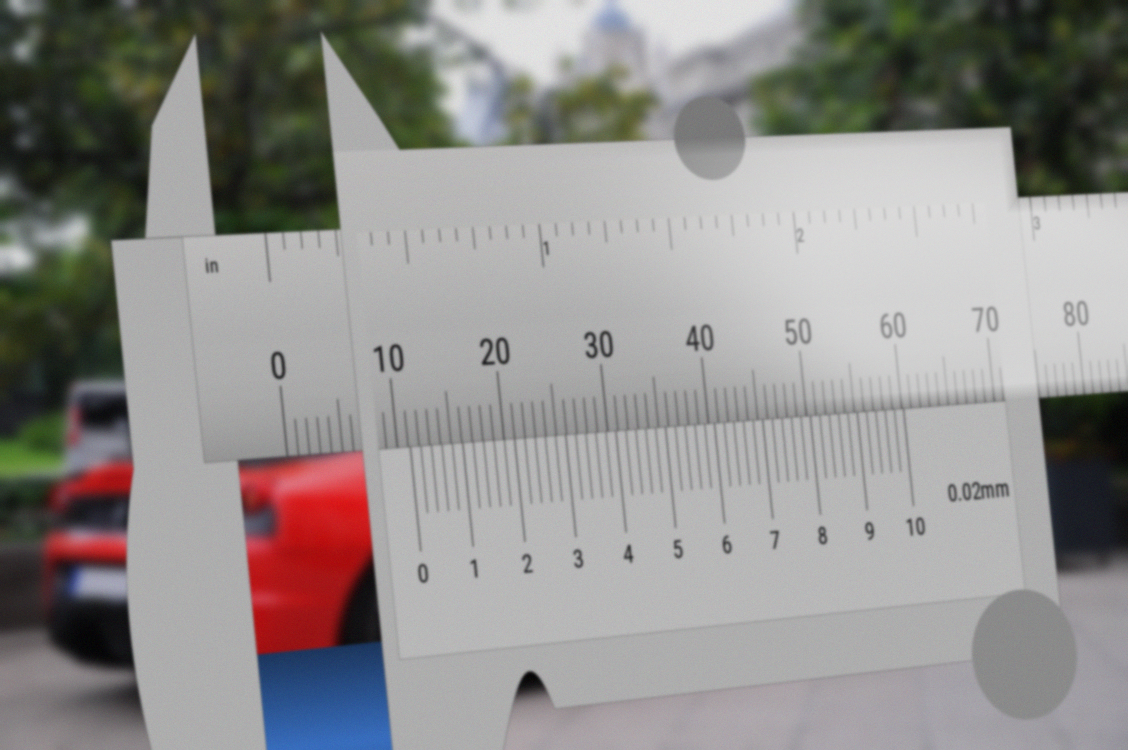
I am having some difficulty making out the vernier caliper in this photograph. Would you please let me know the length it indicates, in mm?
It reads 11.2 mm
